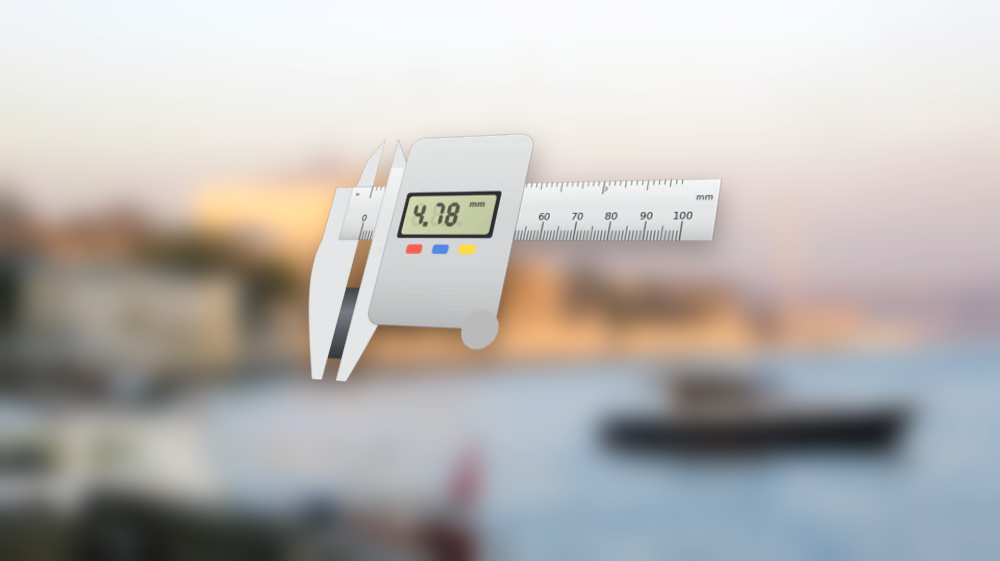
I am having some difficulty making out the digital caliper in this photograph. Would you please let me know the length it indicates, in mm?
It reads 4.78 mm
